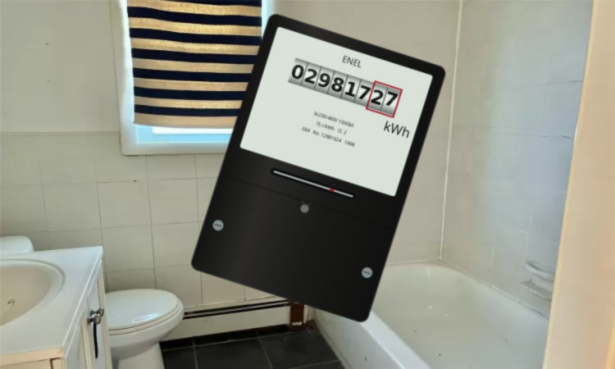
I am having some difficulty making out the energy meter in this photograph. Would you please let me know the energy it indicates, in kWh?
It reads 29817.27 kWh
